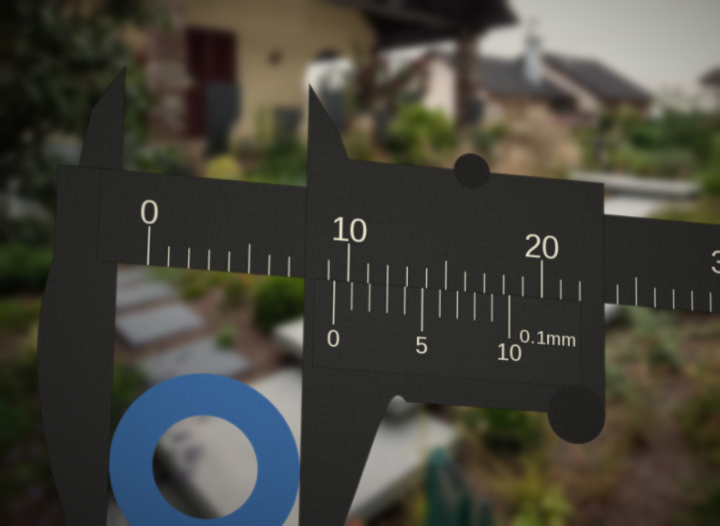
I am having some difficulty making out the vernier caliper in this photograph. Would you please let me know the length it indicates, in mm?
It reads 9.3 mm
